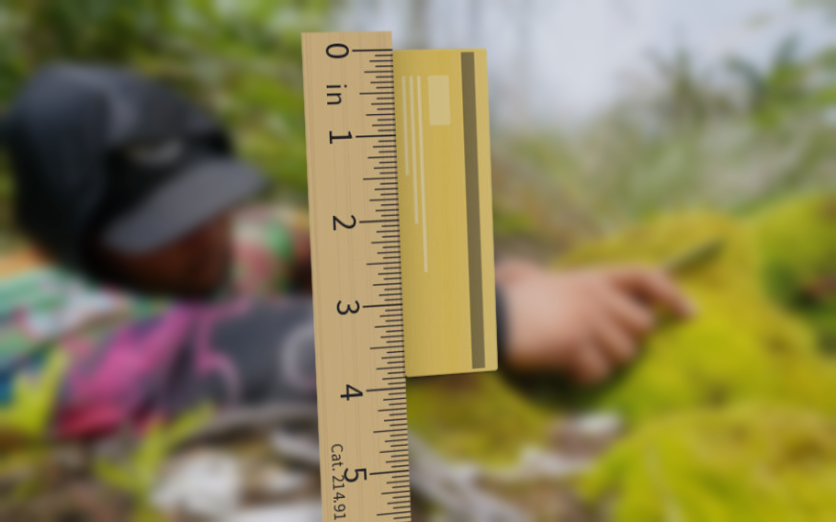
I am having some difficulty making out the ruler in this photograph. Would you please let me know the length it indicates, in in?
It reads 3.875 in
